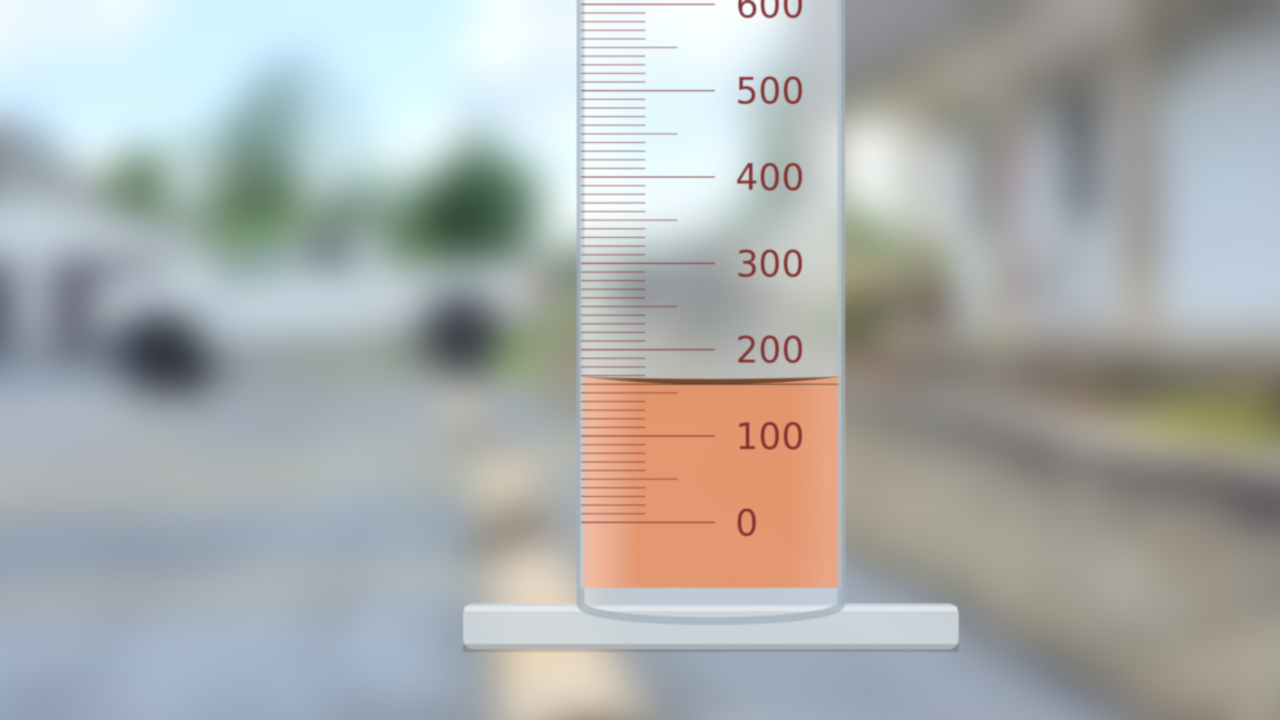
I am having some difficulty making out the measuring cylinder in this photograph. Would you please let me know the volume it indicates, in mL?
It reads 160 mL
